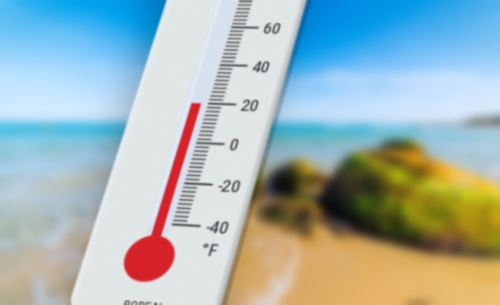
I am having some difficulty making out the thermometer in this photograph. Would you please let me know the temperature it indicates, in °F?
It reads 20 °F
